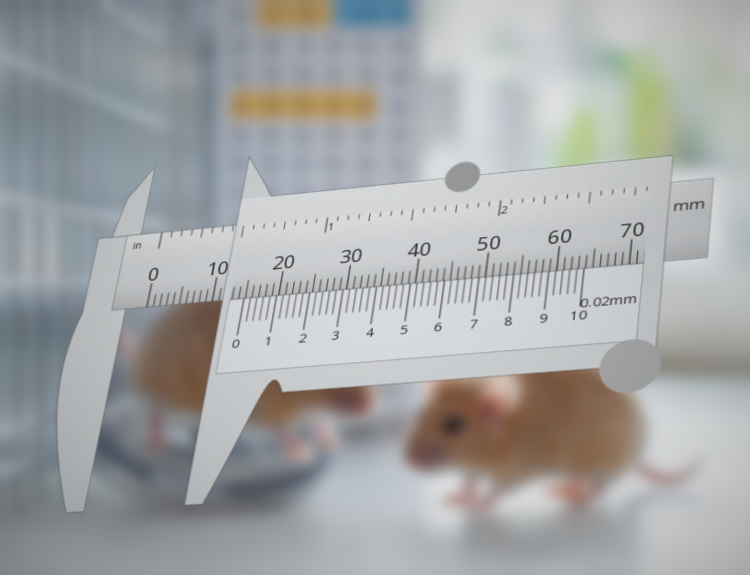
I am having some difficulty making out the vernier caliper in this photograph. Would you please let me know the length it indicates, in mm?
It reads 14.8 mm
